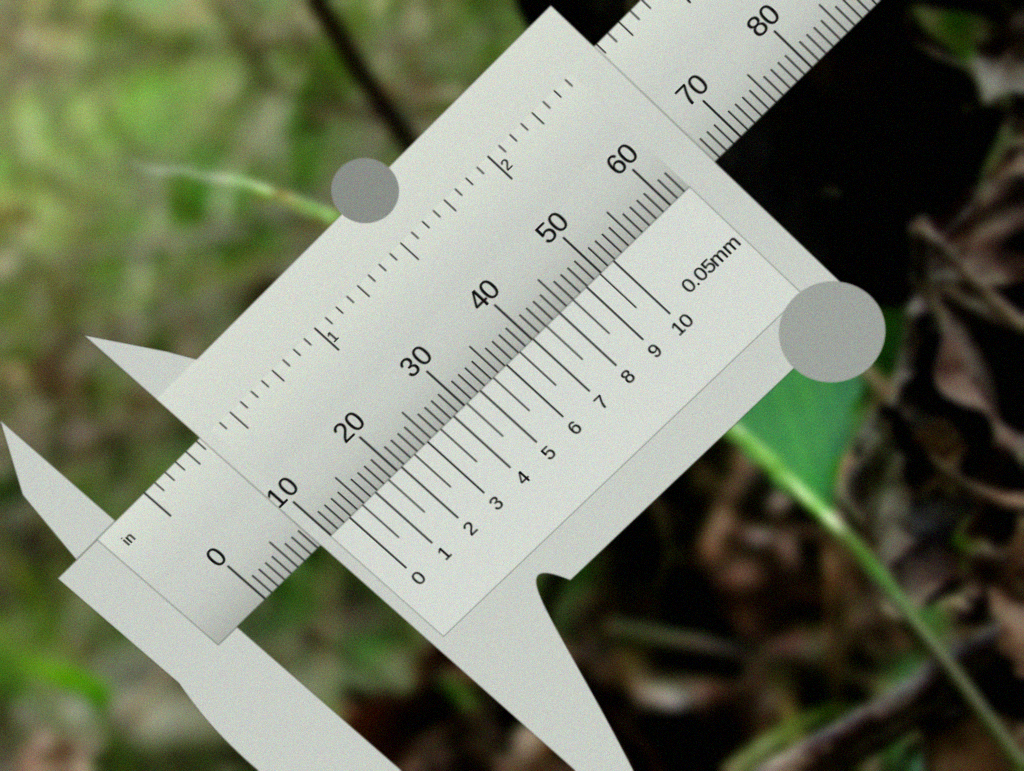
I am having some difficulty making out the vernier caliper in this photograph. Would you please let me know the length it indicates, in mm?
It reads 12.8 mm
